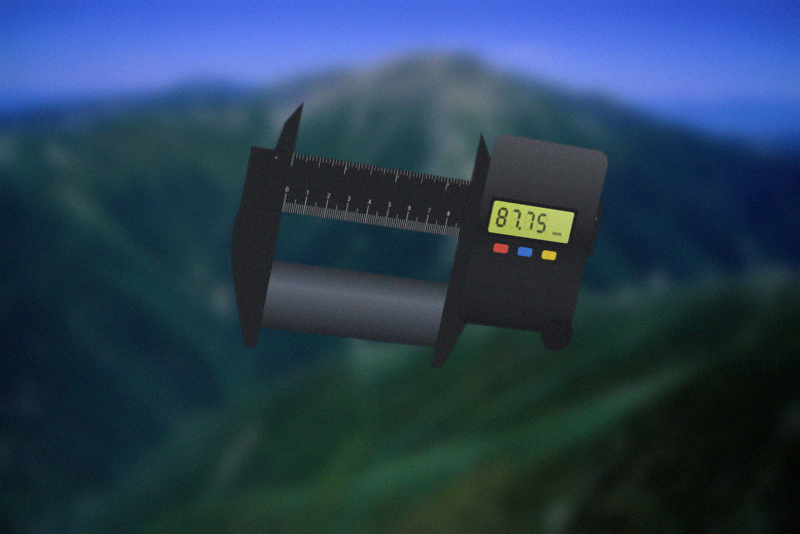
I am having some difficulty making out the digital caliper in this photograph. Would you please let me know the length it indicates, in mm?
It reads 87.75 mm
